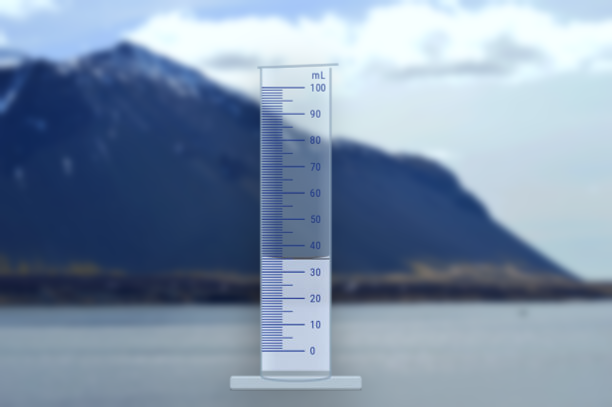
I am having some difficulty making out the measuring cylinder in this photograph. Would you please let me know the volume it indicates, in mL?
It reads 35 mL
